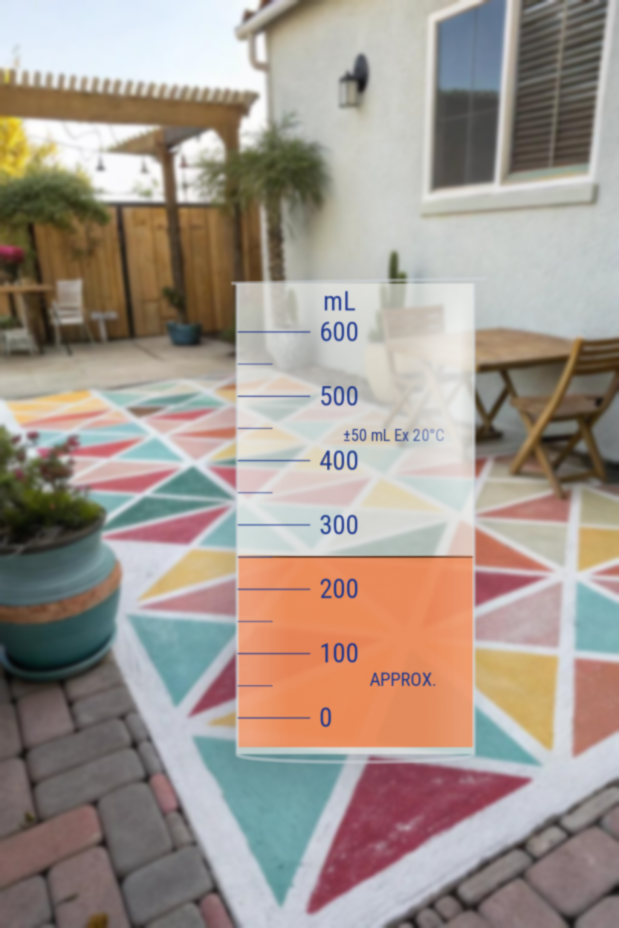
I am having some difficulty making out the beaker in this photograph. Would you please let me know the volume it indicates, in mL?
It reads 250 mL
